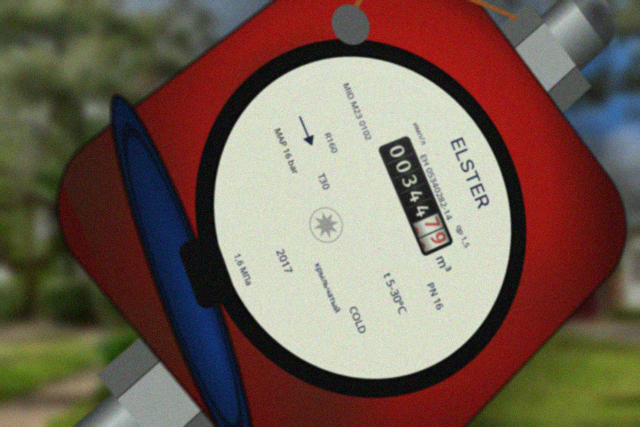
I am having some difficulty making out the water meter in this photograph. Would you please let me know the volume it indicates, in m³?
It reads 344.79 m³
